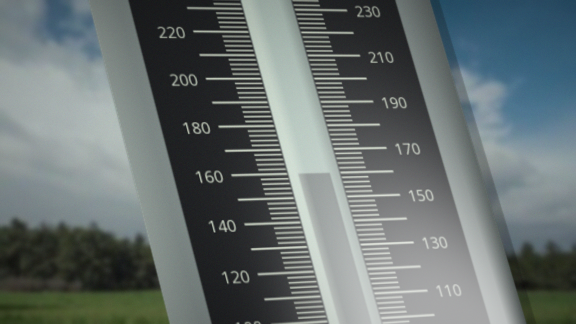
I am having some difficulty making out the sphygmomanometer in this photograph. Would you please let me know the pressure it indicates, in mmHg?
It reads 160 mmHg
